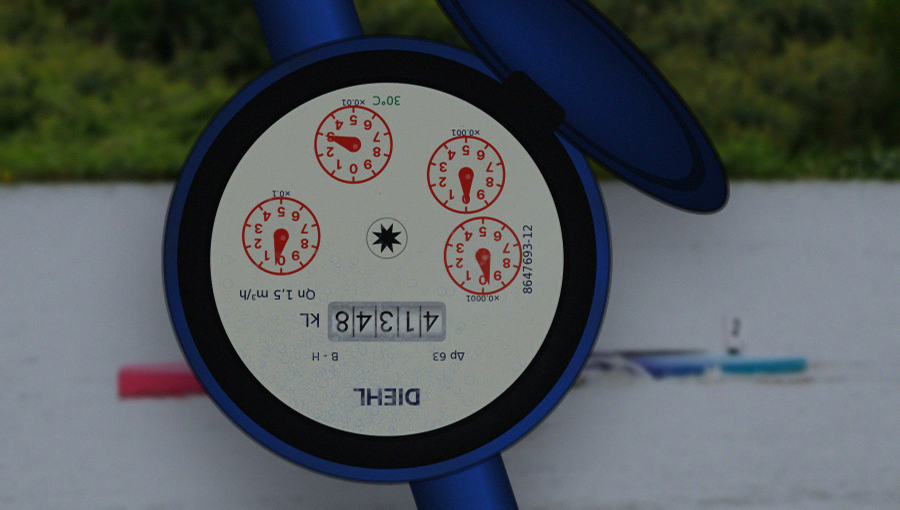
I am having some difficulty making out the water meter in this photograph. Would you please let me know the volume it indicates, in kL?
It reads 41348.0299 kL
